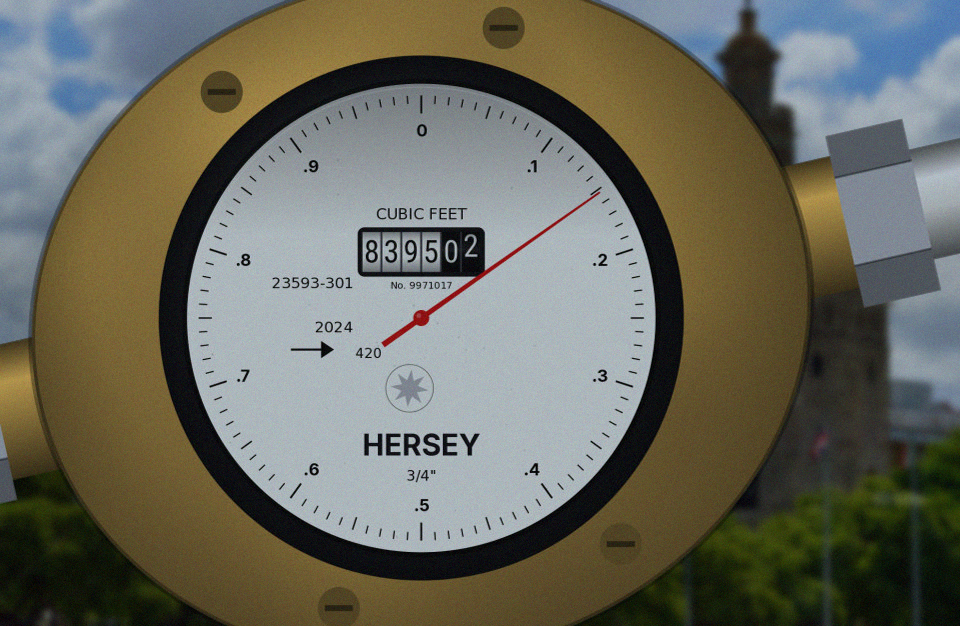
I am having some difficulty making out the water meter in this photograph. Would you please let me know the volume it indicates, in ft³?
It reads 839502.15 ft³
